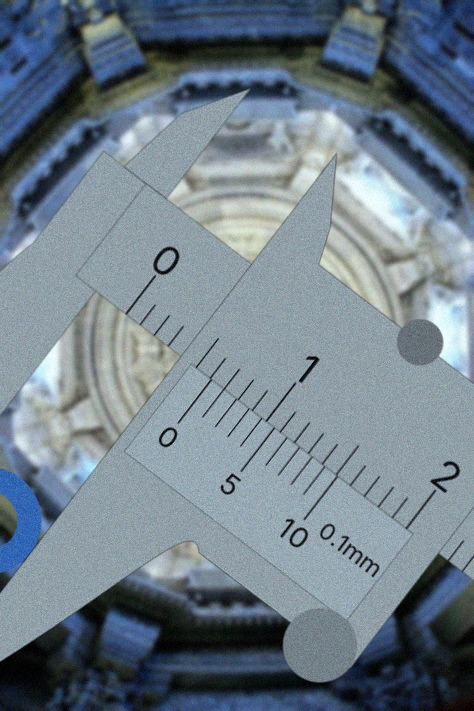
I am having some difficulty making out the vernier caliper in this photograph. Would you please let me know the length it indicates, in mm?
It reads 6.1 mm
